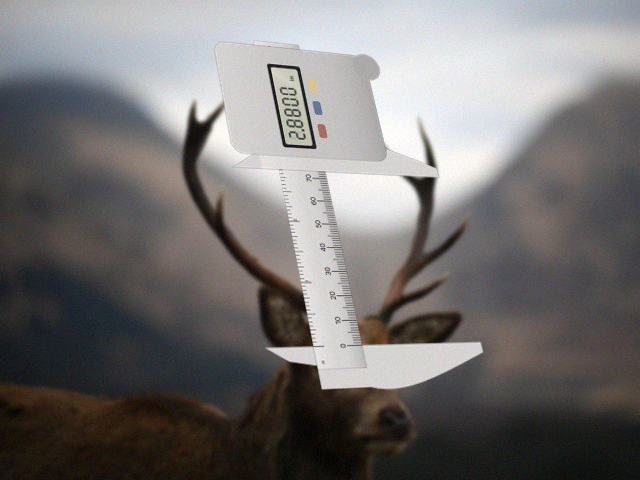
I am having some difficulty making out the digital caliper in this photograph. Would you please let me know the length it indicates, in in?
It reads 2.8800 in
